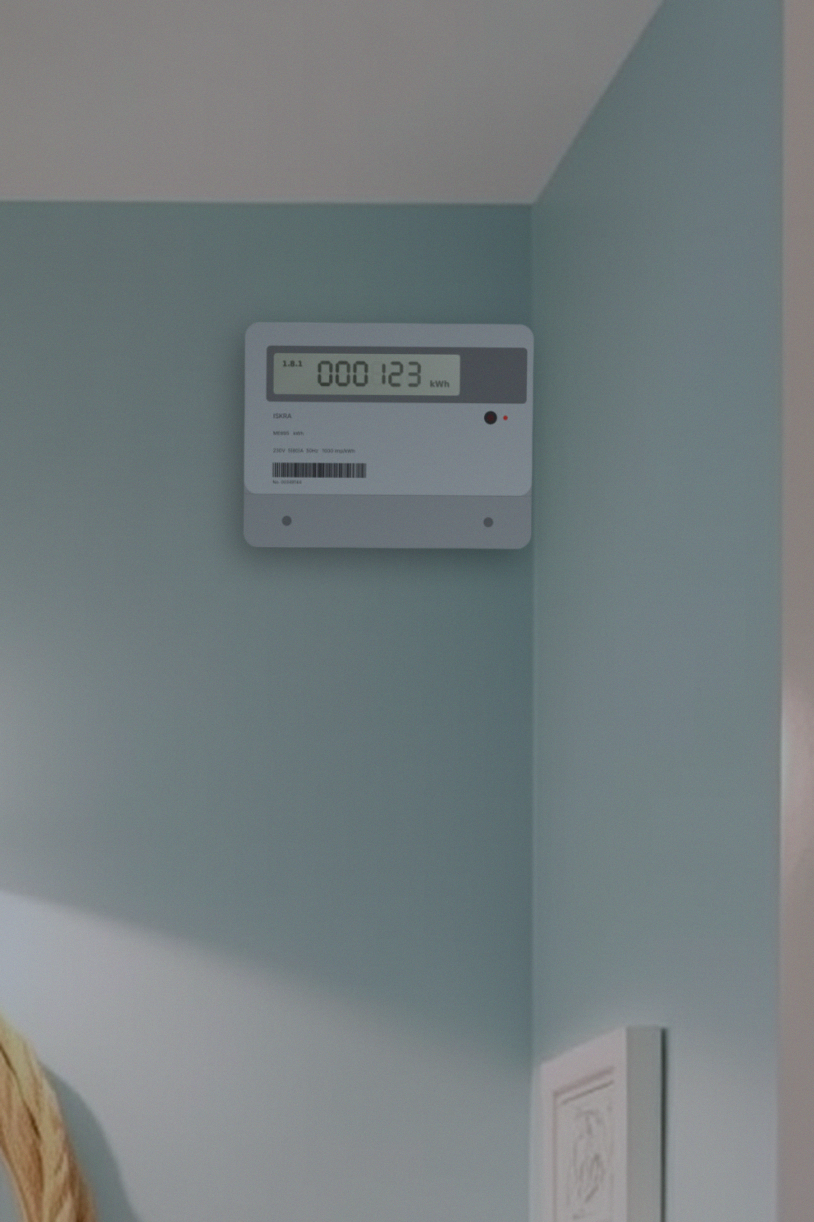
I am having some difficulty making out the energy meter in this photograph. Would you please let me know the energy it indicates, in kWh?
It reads 123 kWh
